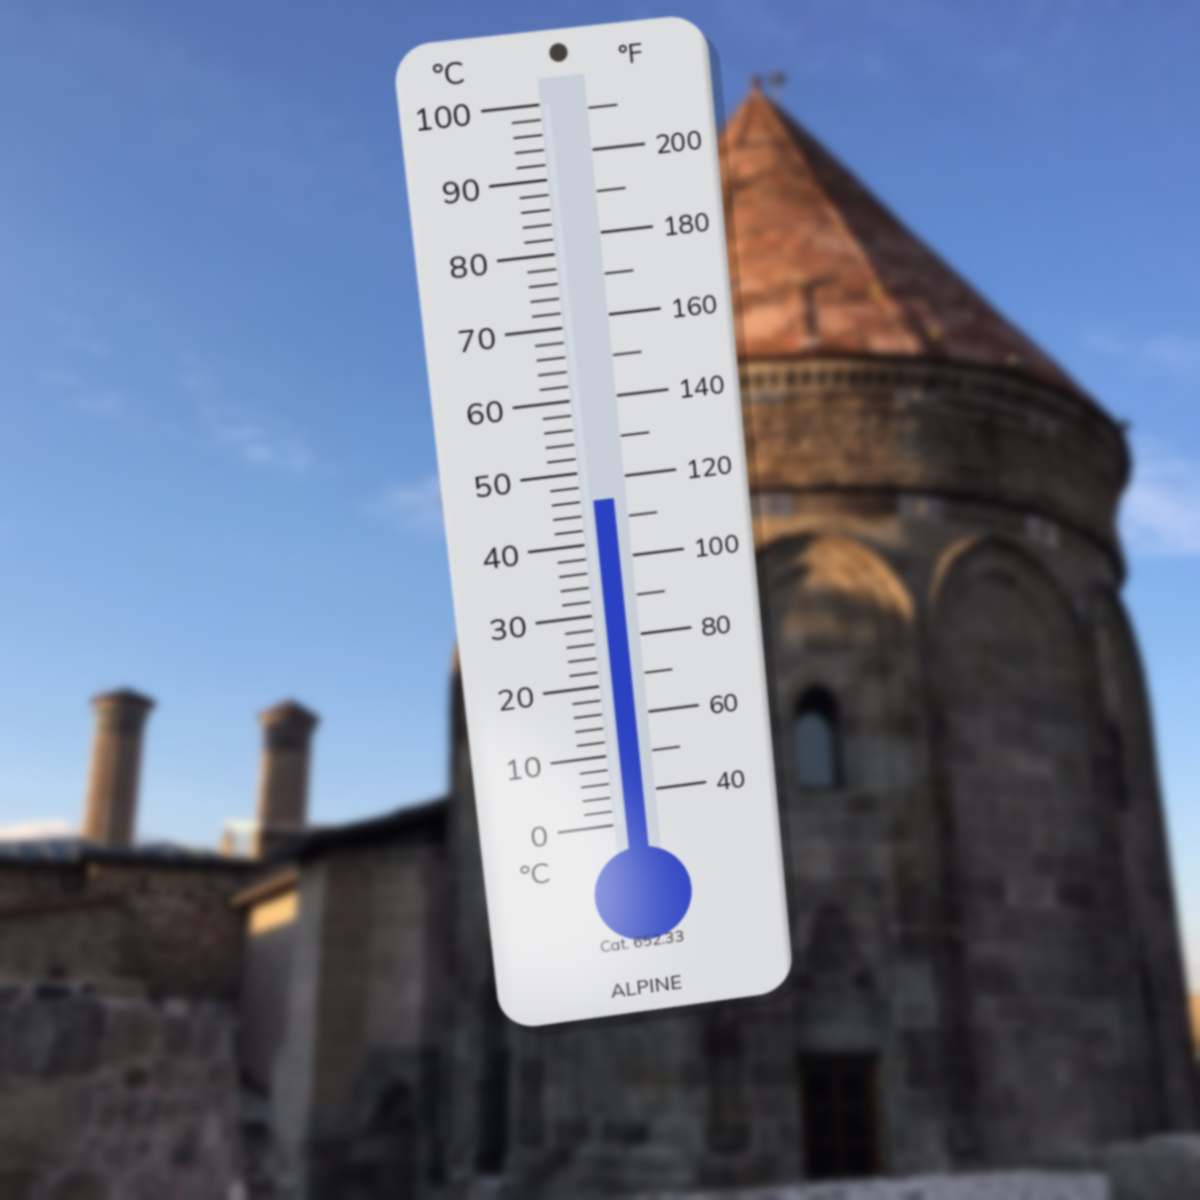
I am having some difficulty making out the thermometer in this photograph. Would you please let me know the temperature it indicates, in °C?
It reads 46 °C
